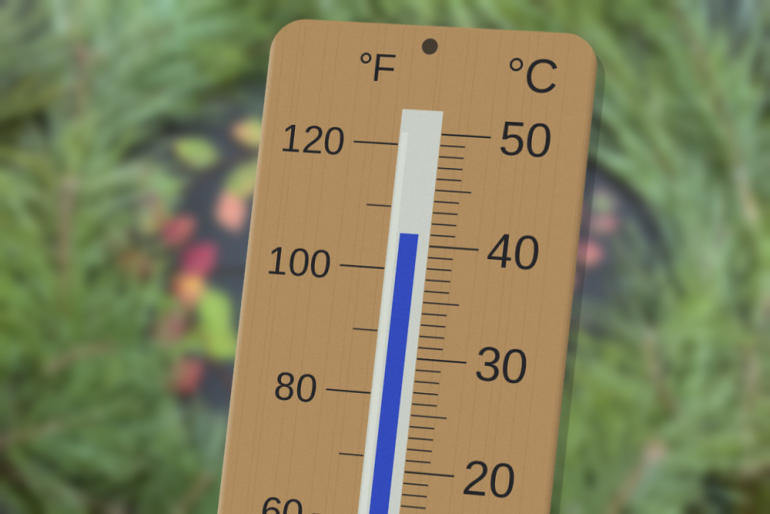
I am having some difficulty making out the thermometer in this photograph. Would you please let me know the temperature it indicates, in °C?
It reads 41 °C
